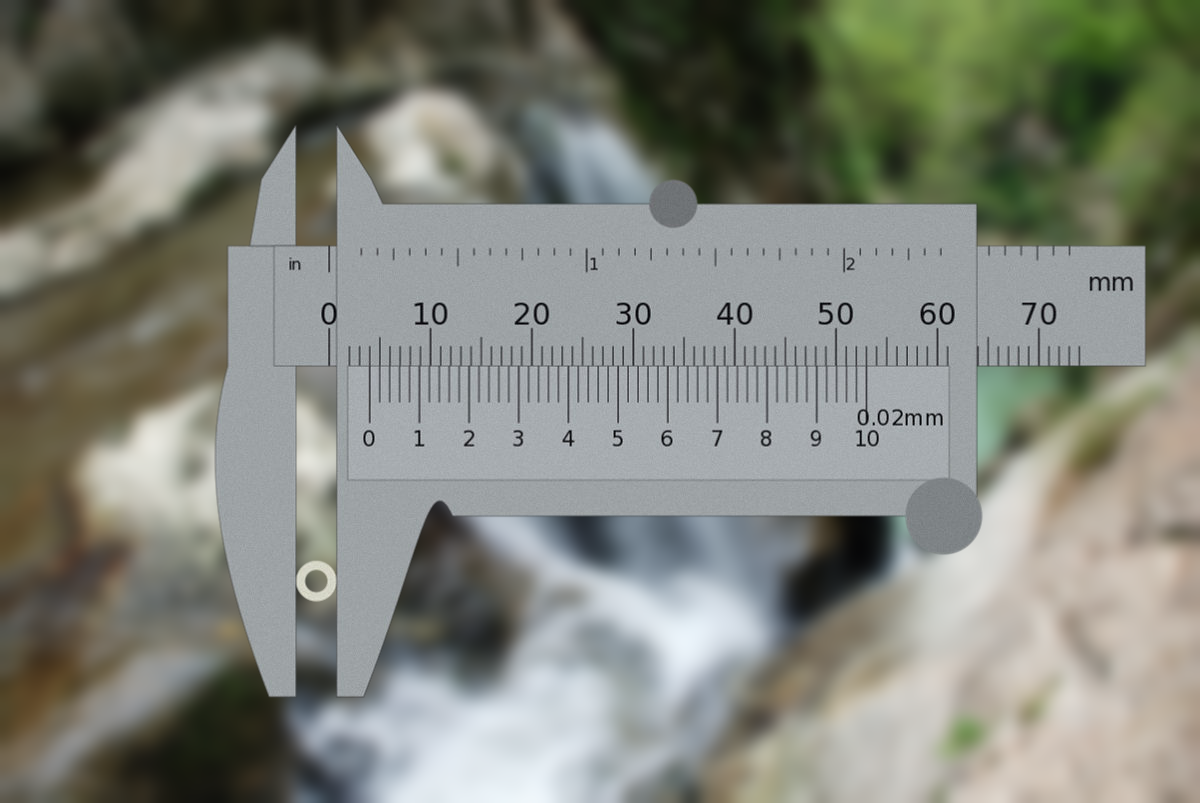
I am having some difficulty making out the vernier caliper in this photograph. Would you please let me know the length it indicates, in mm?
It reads 4.0 mm
